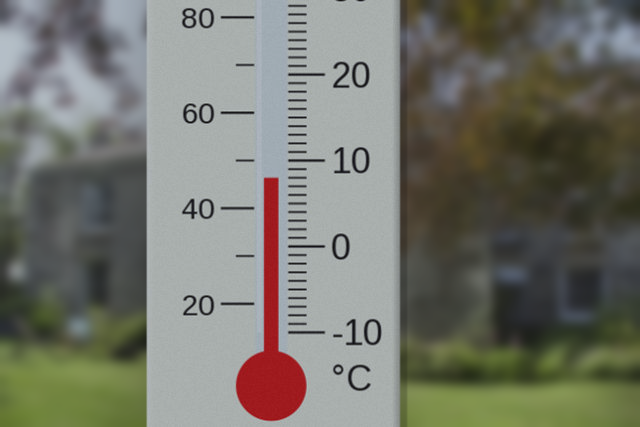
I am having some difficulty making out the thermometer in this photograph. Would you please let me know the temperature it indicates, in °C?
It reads 8 °C
